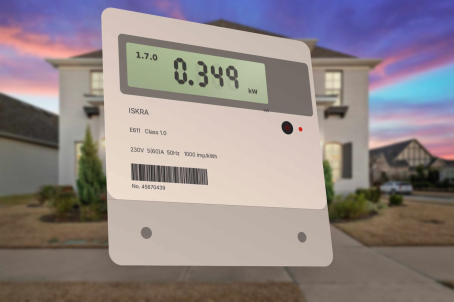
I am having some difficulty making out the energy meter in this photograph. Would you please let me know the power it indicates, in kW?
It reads 0.349 kW
